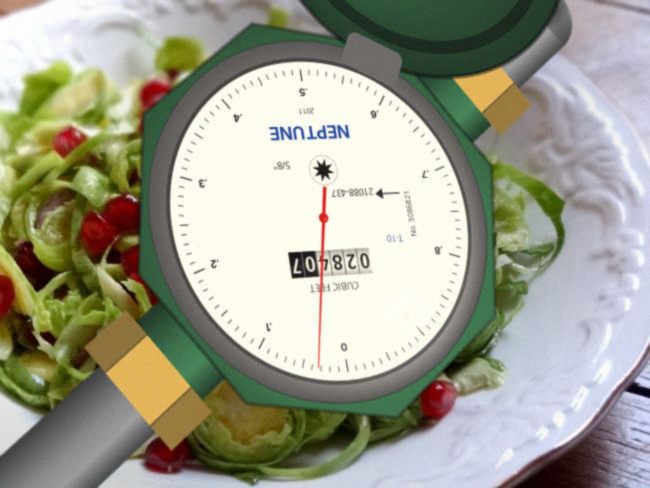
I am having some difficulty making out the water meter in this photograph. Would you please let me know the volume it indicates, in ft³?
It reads 28407.03 ft³
